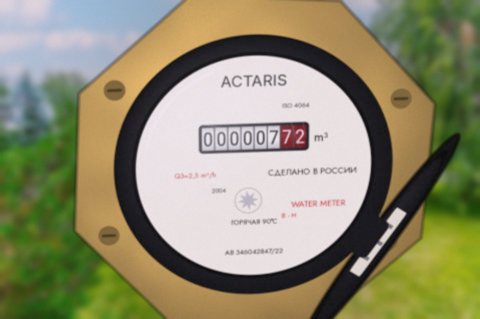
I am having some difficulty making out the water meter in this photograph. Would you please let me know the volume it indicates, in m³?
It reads 7.72 m³
